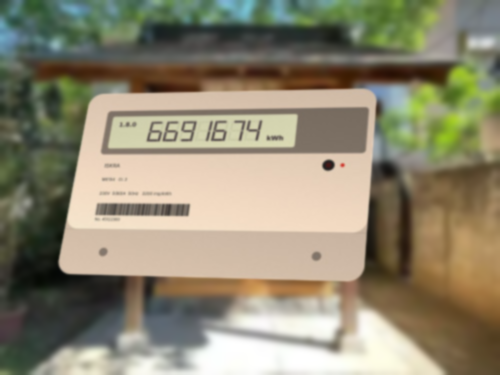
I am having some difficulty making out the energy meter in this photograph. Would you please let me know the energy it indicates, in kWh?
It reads 6691674 kWh
